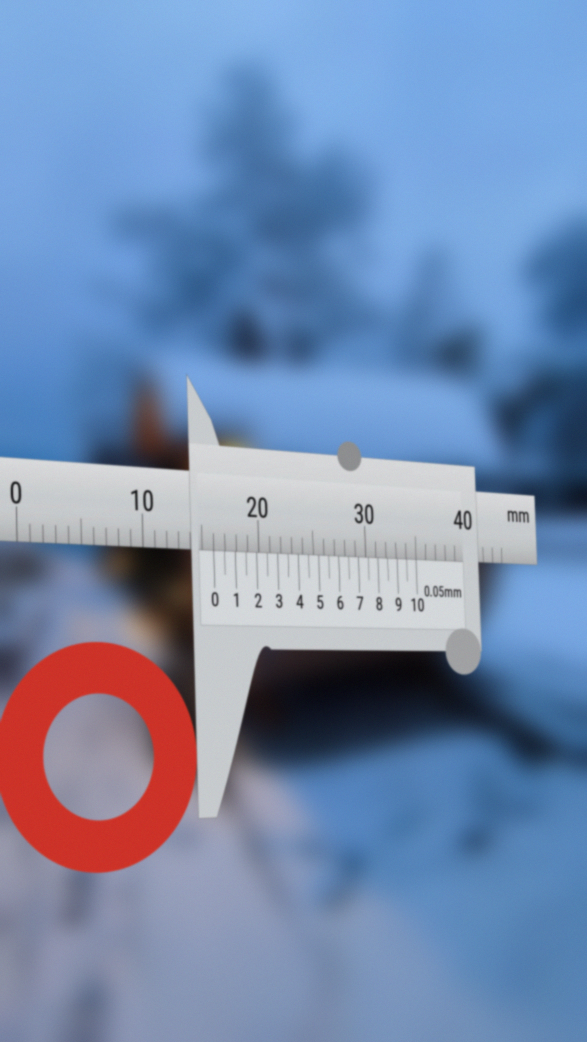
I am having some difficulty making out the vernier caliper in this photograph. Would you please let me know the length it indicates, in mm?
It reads 16.0 mm
